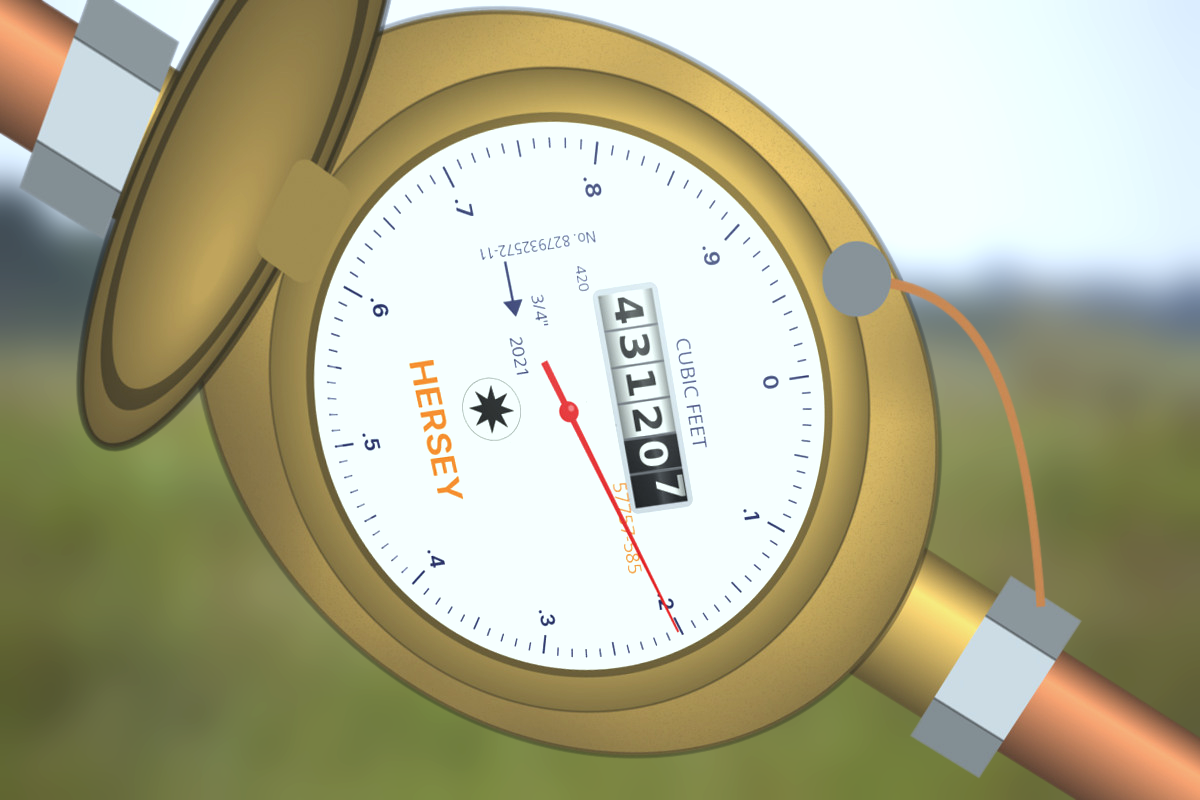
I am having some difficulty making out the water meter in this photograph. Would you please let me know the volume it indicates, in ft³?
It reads 431207.20 ft³
